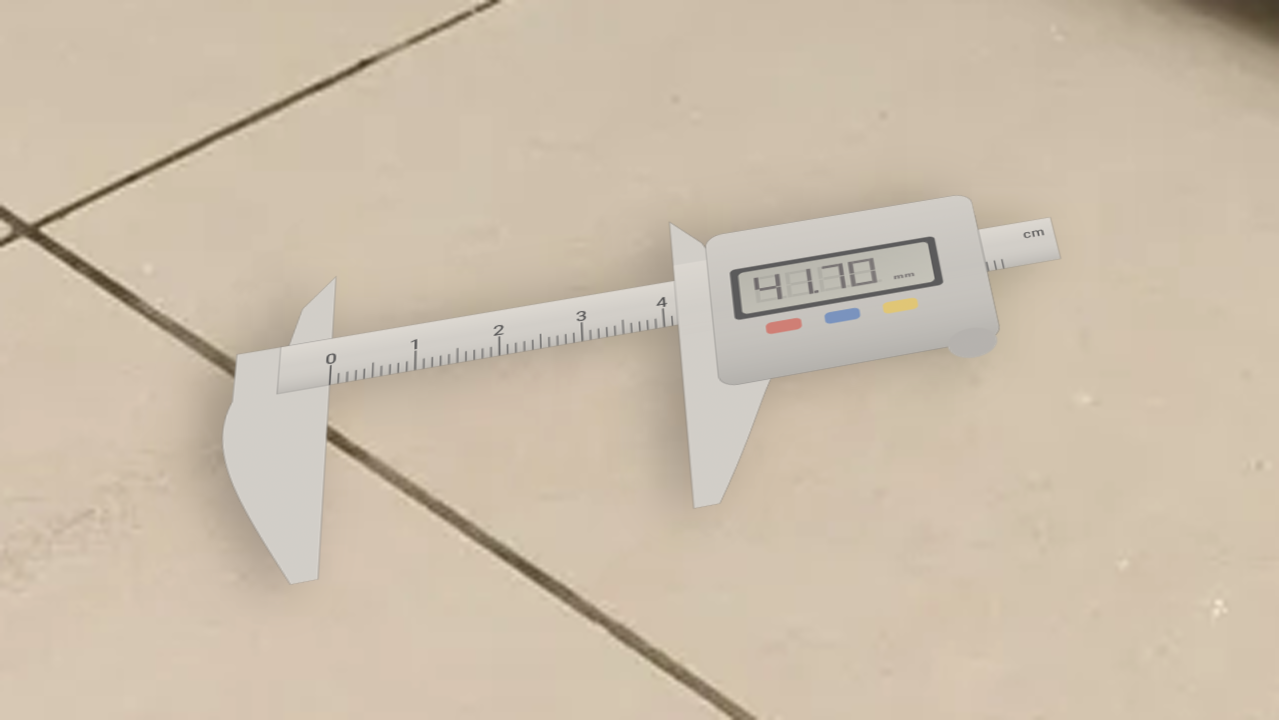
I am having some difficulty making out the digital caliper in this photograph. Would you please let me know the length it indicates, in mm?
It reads 41.70 mm
